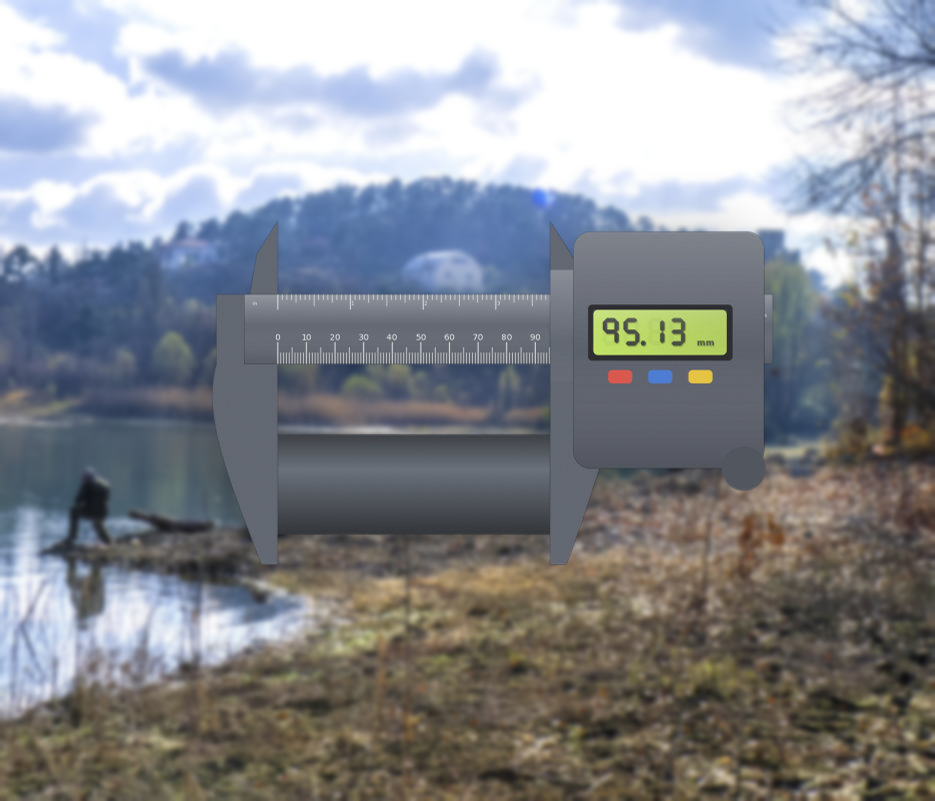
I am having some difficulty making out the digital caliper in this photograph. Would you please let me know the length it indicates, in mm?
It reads 95.13 mm
